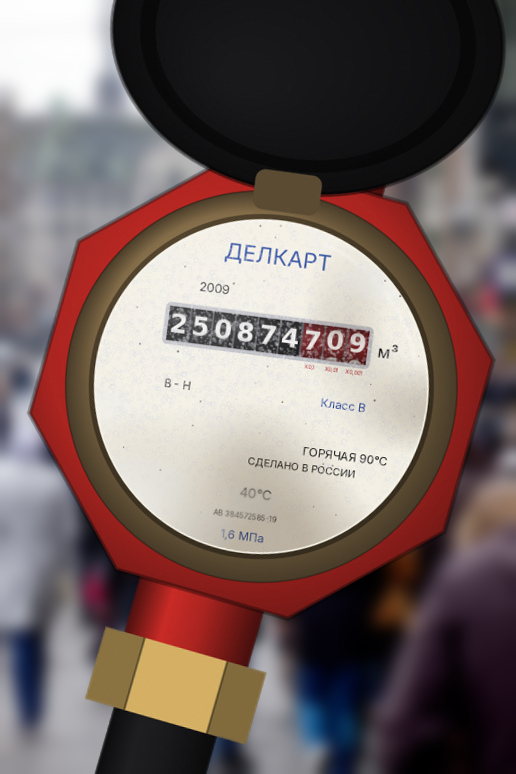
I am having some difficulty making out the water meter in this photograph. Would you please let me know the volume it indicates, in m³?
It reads 250874.709 m³
